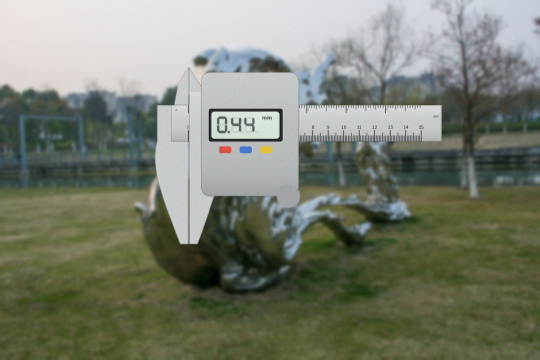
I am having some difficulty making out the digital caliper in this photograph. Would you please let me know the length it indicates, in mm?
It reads 0.44 mm
